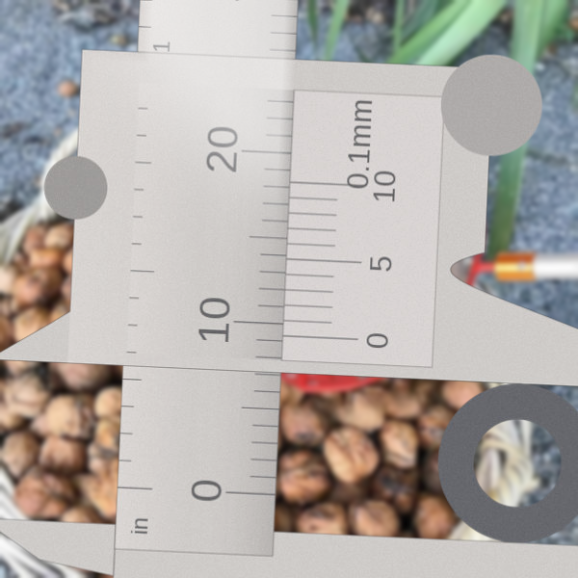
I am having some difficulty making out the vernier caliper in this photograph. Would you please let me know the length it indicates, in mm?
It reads 9.3 mm
